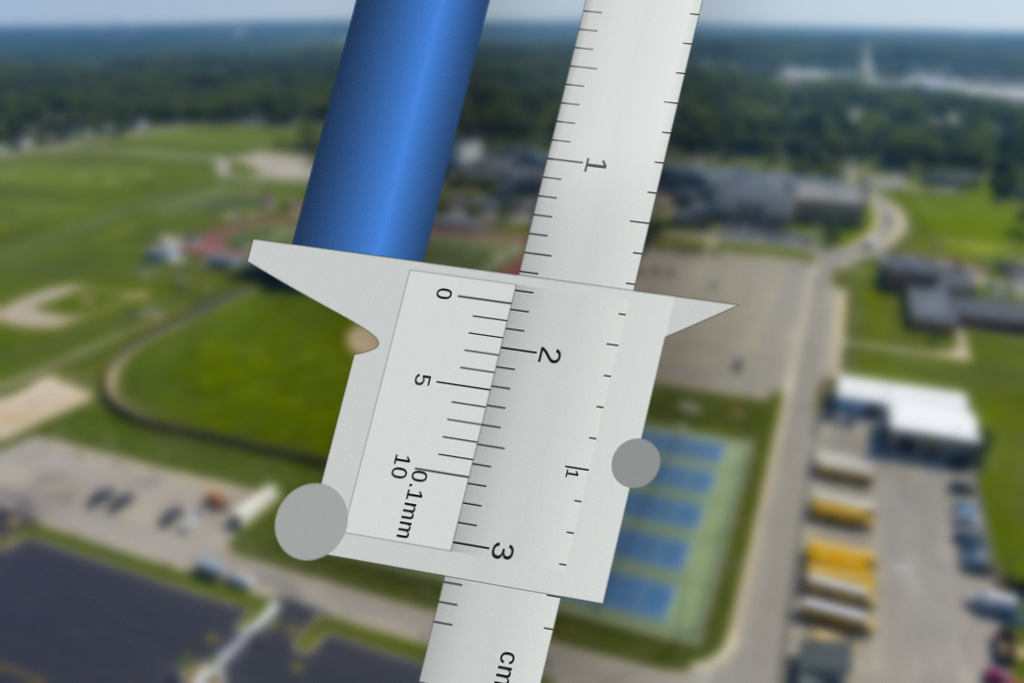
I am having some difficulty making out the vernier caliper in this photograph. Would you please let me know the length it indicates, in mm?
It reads 17.7 mm
